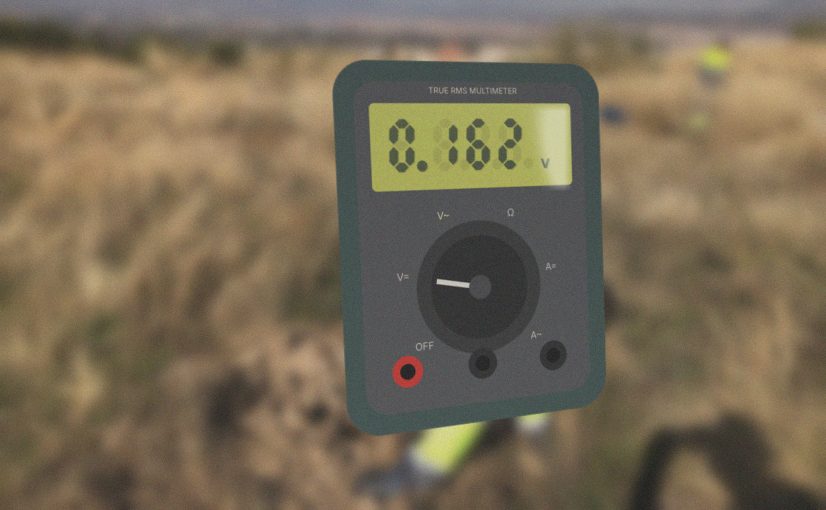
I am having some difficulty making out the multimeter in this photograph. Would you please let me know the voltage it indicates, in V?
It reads 0.162 V
